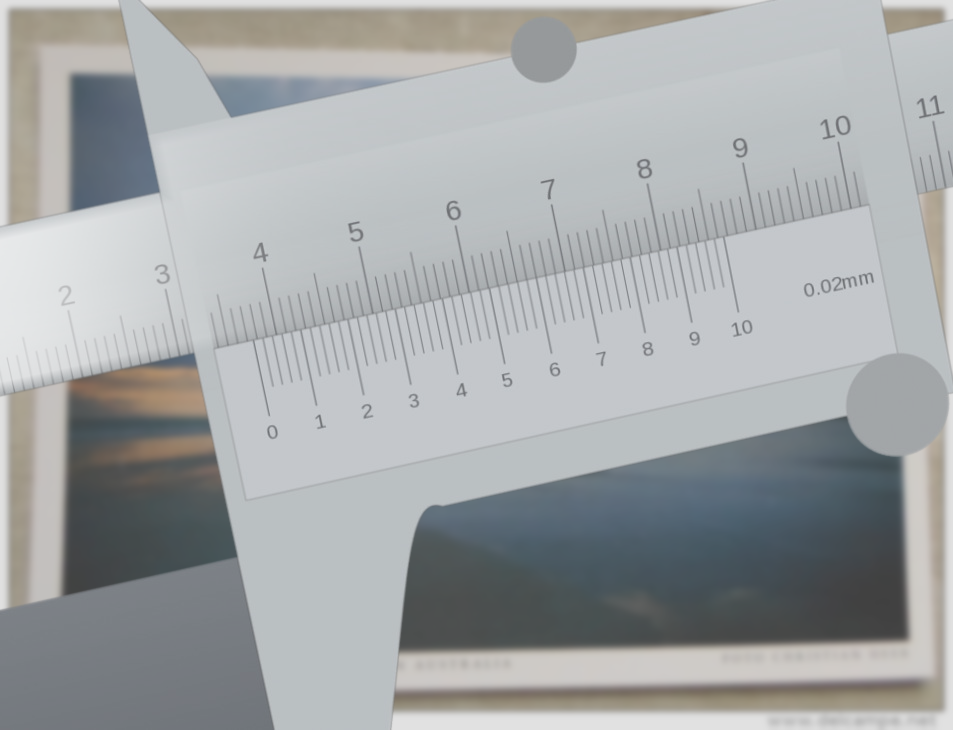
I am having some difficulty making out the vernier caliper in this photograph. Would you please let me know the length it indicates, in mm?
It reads 37.6 mm
